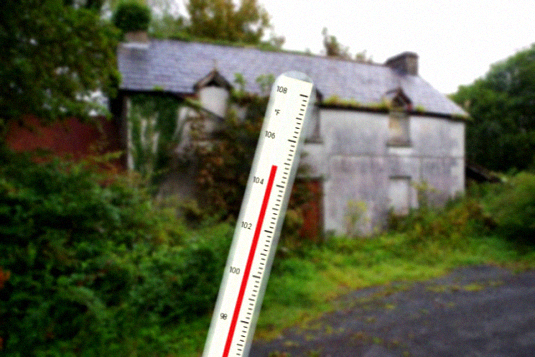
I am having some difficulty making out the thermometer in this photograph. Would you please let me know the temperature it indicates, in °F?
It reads 104.8 °F
